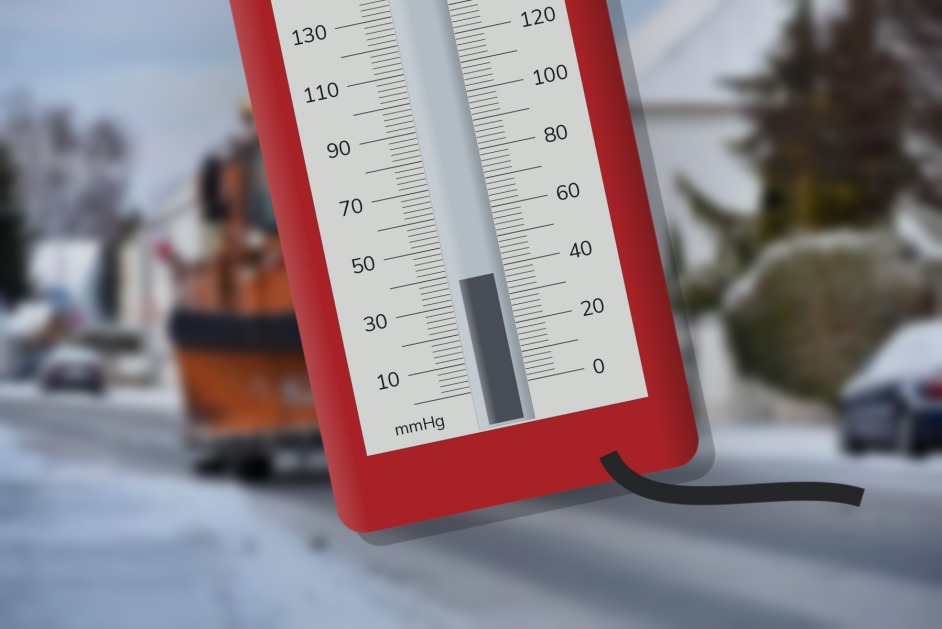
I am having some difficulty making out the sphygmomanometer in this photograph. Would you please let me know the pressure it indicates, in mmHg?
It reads 38 mmHg
